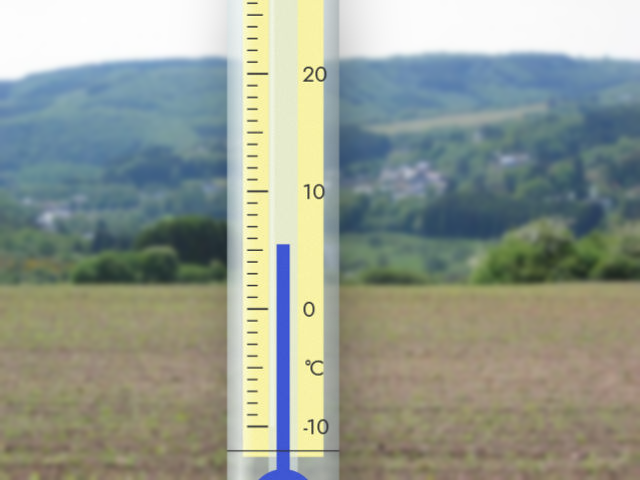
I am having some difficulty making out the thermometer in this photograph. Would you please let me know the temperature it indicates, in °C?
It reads 5.5 °C
